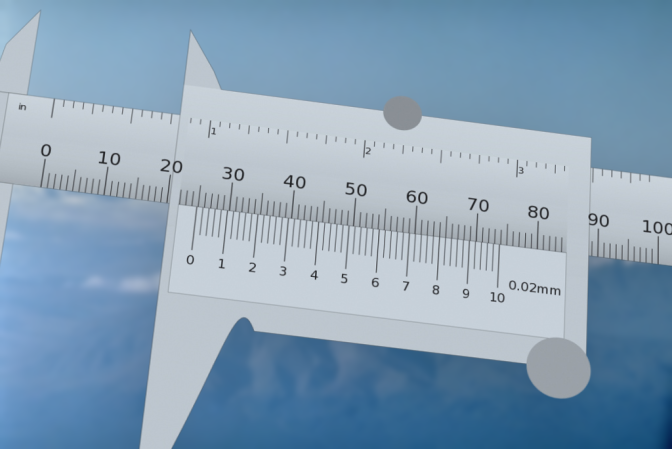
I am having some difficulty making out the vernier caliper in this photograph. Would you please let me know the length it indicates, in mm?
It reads 24.8 mm
